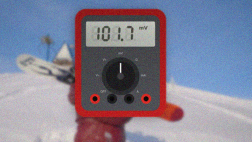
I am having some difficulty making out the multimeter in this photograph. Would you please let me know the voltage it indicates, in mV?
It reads 101.7 mV
